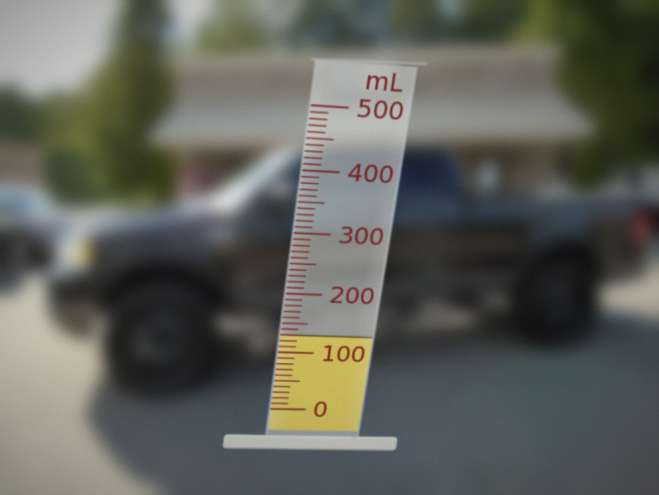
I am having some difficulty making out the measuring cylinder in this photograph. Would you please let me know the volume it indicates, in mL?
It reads 130 mL
